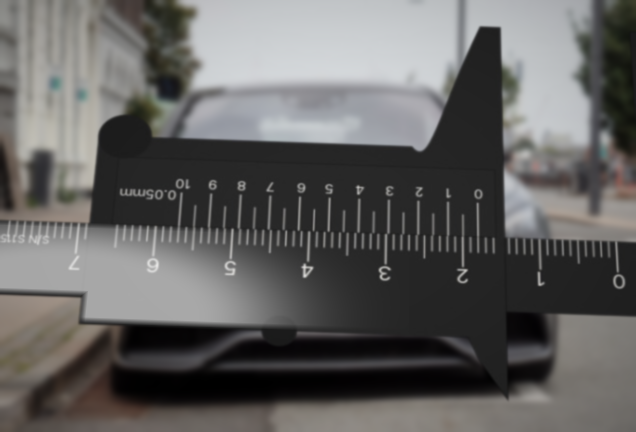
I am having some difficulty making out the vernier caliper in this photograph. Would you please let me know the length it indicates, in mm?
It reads 18.0 mm
